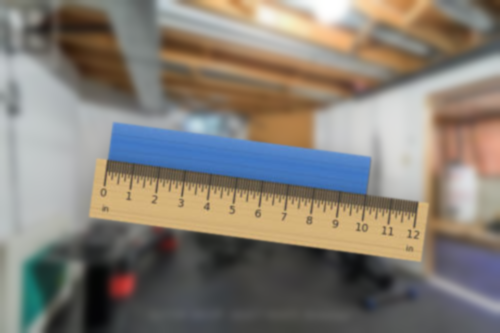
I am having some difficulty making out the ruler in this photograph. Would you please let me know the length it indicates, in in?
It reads 10 in
